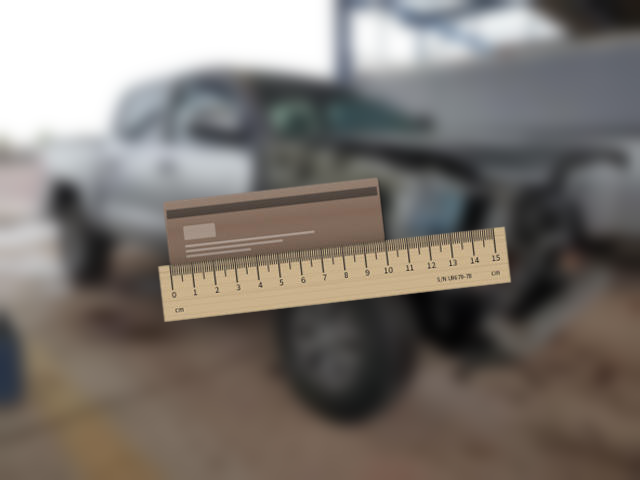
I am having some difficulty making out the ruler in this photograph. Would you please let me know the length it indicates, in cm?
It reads 10 cm
